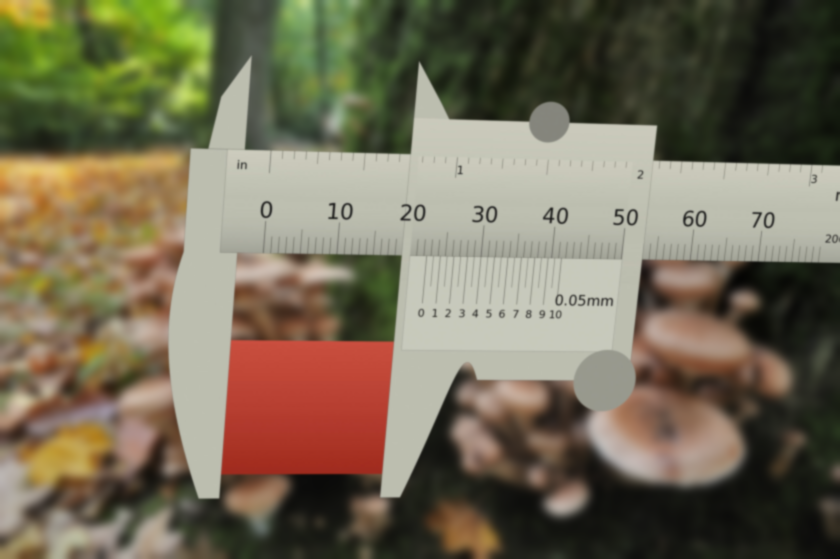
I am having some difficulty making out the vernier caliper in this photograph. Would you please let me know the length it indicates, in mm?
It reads 22.4 mm
